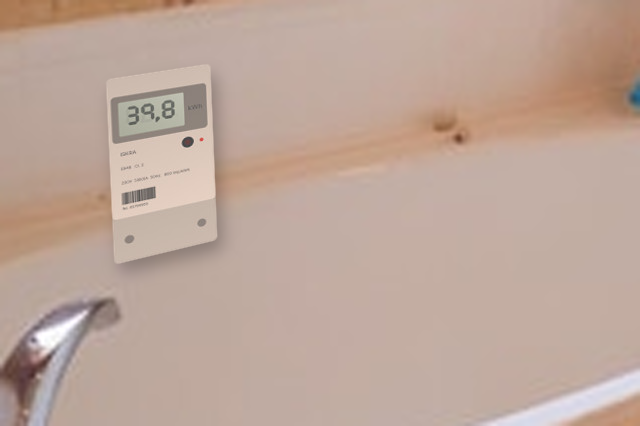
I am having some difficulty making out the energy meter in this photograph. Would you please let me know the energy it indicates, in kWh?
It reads 39.8 kWh
